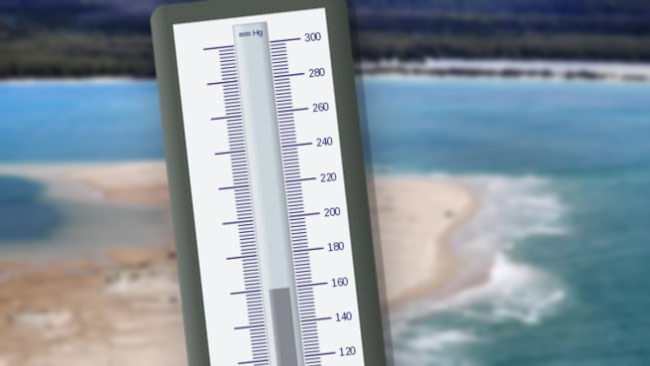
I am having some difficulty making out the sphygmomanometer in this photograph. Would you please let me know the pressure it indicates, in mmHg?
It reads 160 mmHg
